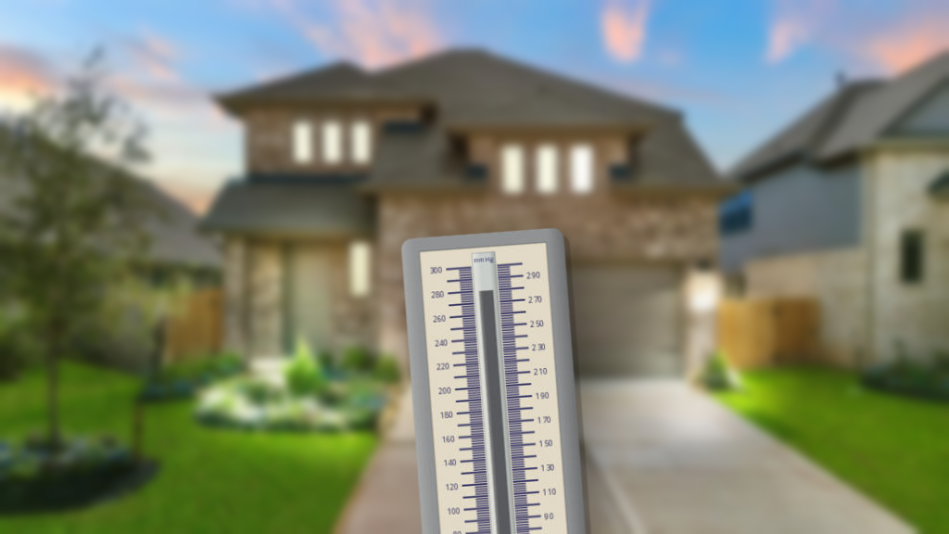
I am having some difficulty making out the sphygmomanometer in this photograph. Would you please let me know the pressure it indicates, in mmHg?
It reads 280 mmHg
